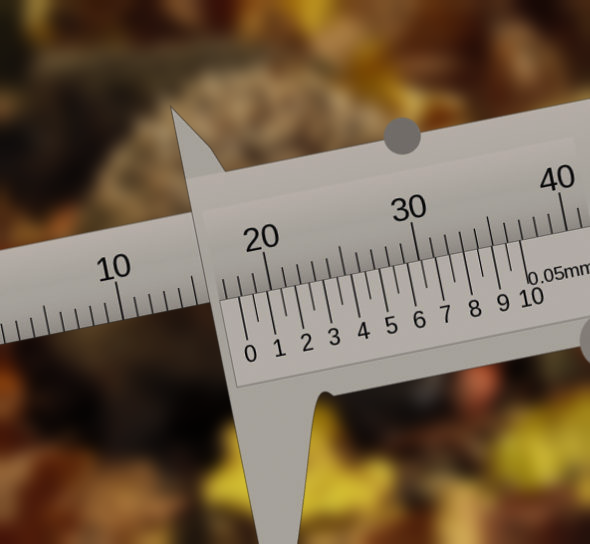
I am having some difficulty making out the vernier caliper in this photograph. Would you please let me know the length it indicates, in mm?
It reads 17.8 mm
